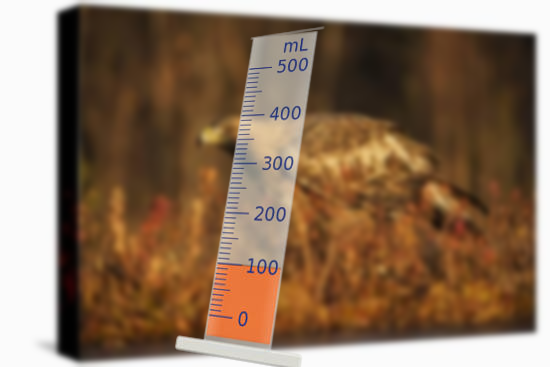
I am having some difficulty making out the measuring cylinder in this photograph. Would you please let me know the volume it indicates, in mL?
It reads 100 mL
